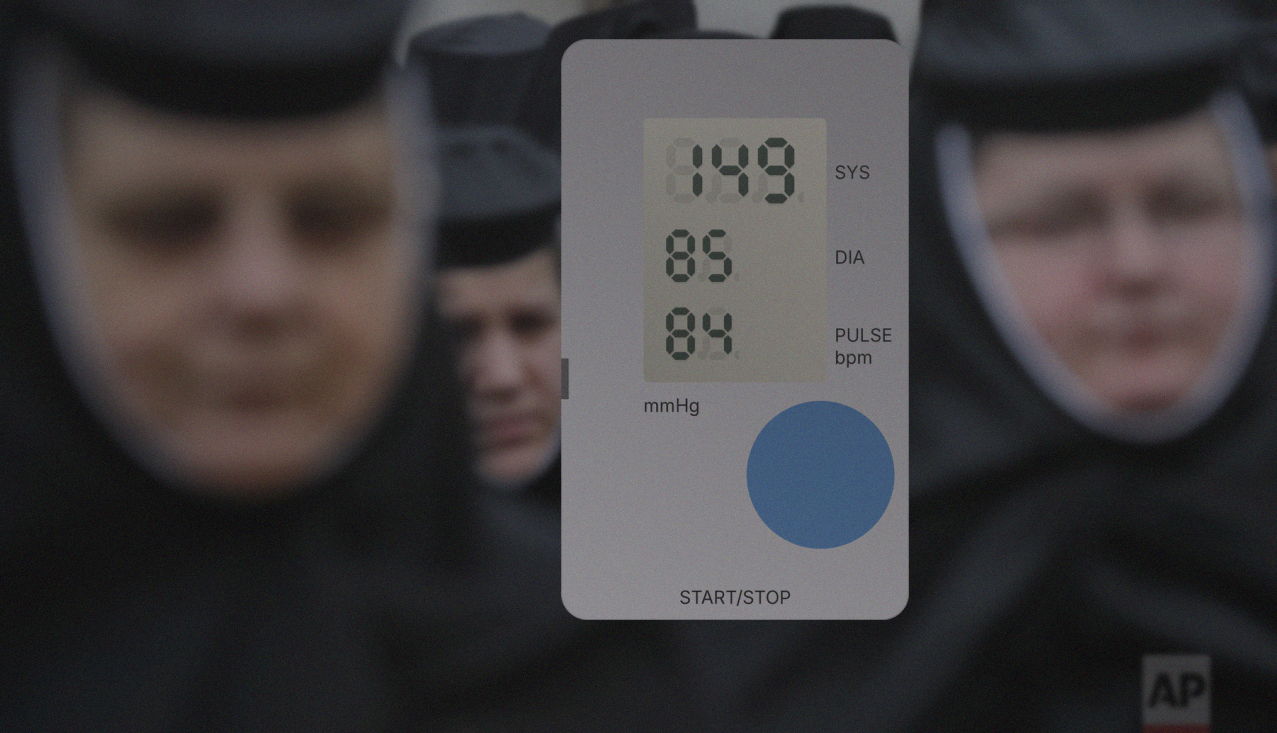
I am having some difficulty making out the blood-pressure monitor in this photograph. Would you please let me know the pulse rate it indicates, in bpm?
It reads 84 bpm
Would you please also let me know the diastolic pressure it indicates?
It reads 85 mmHg
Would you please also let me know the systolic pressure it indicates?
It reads 149 mmHg
